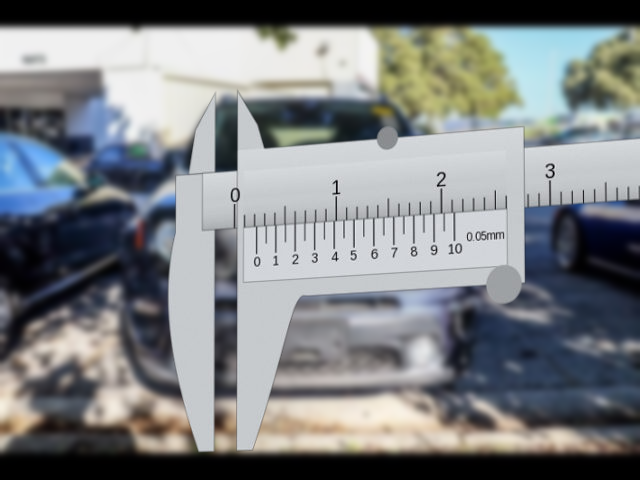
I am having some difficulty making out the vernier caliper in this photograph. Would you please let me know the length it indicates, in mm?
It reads 2.2 mm
